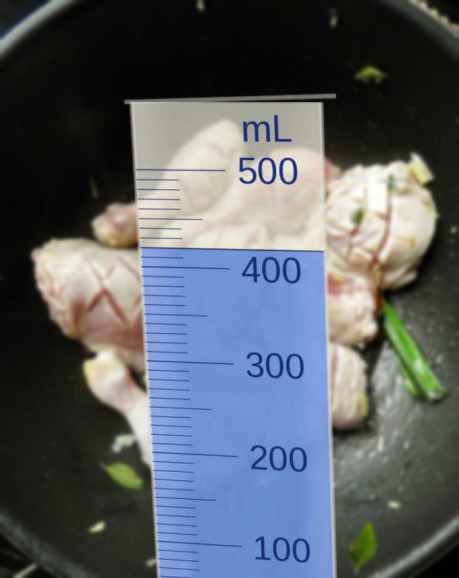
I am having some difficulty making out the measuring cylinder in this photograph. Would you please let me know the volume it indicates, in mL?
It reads 420 mL
